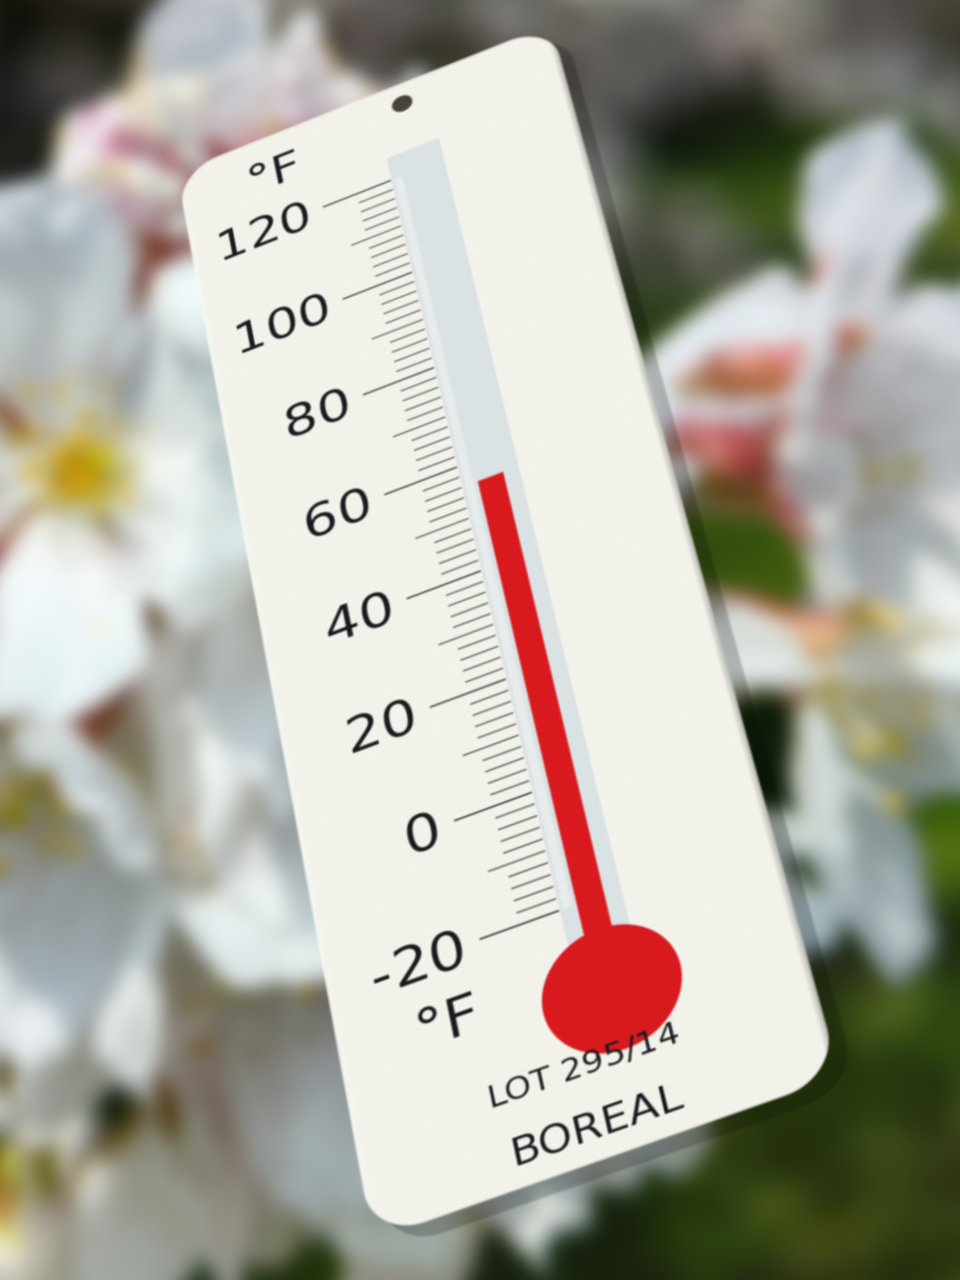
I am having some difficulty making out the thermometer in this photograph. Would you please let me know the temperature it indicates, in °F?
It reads 56 °F
